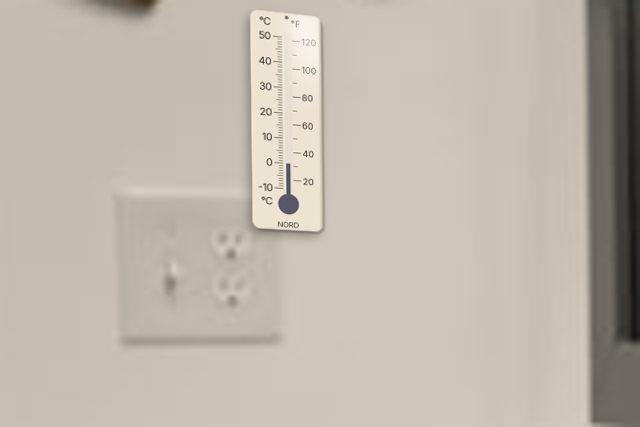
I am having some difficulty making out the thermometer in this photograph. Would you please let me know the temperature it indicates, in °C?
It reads 0 °C
